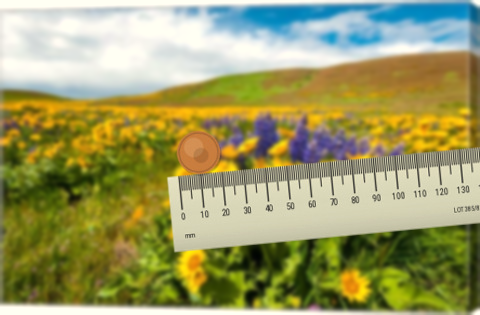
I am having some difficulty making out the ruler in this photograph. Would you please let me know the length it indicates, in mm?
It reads 20 mm
